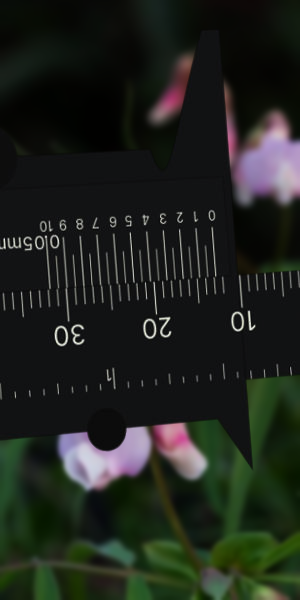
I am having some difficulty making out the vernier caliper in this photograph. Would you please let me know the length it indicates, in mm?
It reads 12.8 mm
